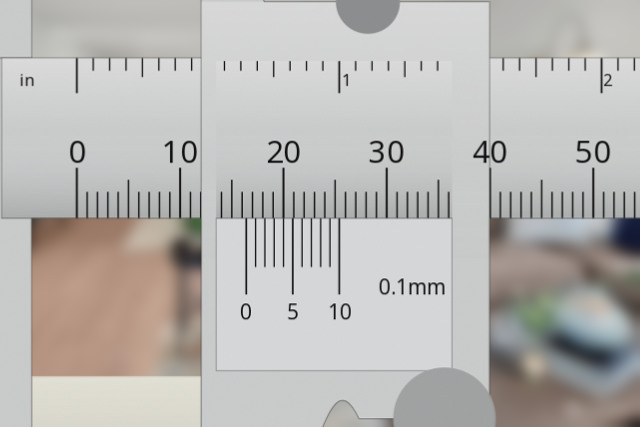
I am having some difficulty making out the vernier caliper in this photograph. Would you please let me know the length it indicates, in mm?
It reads 16.4 mm
